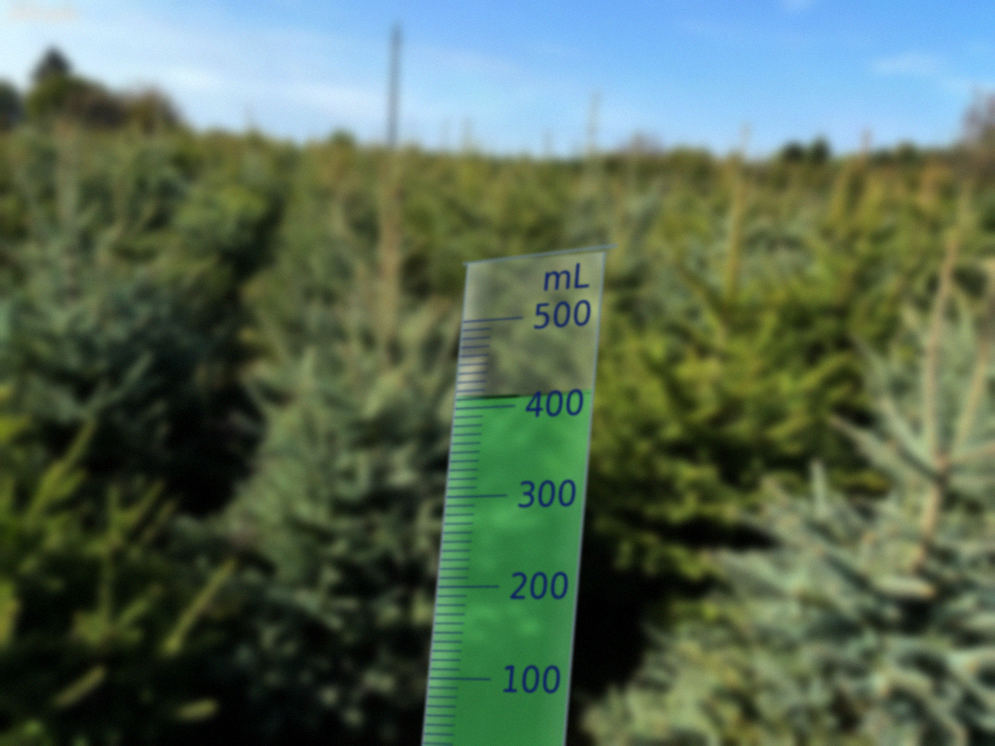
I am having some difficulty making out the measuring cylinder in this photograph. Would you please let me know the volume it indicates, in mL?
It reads 410 mL
